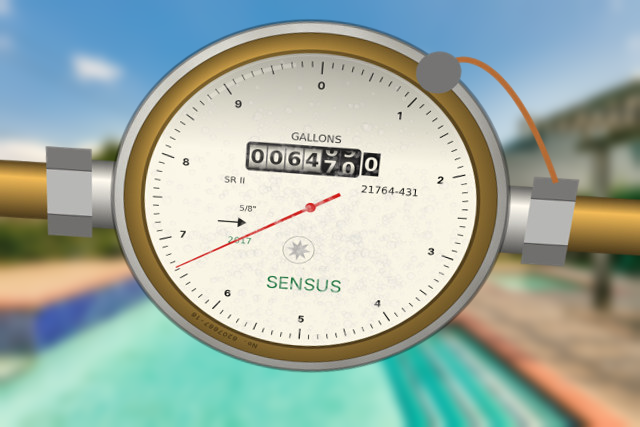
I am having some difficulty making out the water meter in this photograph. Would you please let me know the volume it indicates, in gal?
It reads 64696.6 gal
